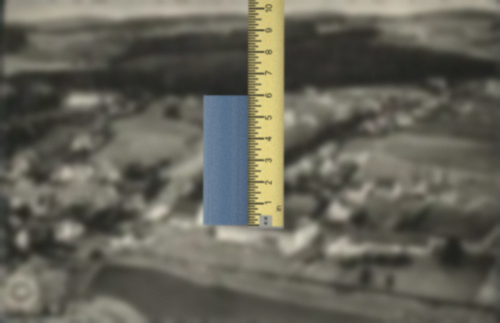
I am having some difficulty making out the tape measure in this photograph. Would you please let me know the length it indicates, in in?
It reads 6 in
